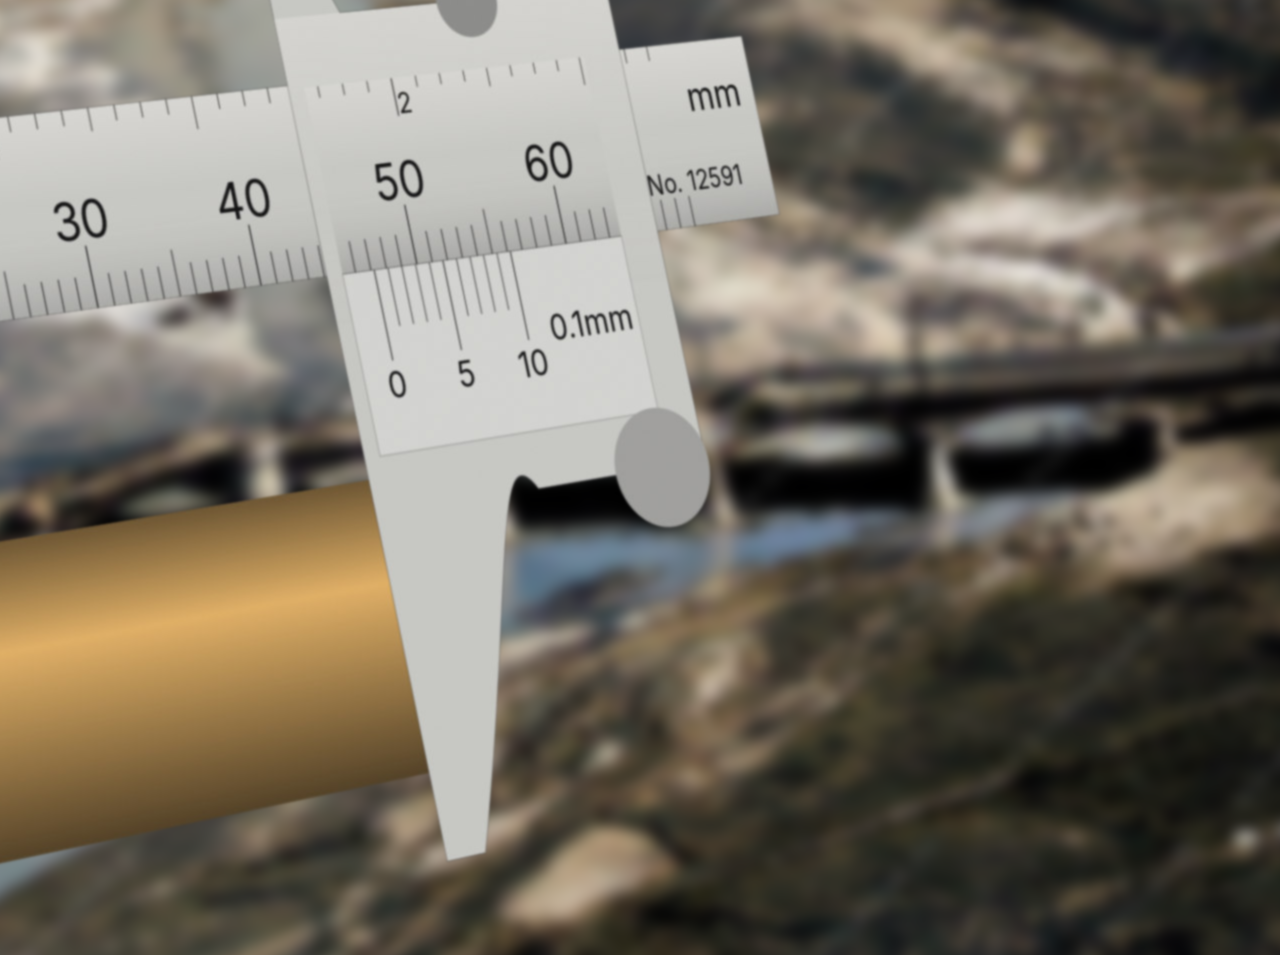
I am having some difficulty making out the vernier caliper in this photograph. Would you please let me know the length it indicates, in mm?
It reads 47.2 mm
